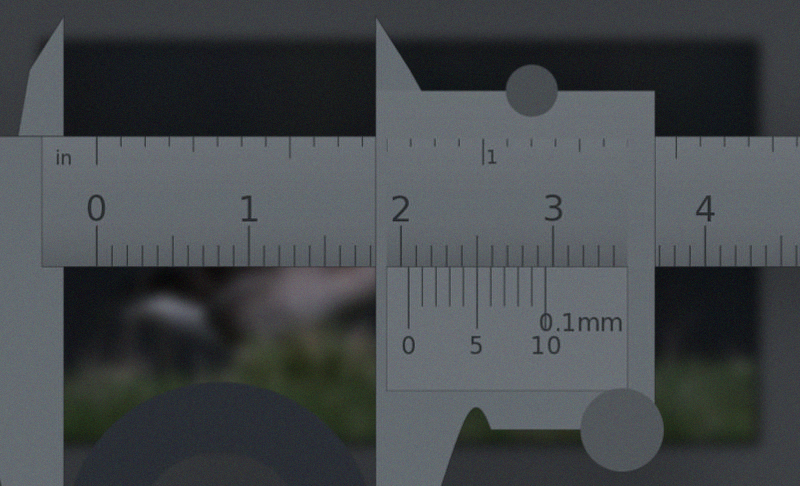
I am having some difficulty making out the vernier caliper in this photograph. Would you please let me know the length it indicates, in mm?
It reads 20.5 mm
